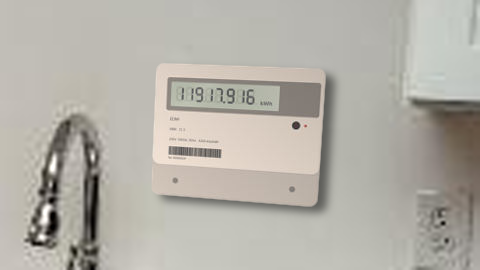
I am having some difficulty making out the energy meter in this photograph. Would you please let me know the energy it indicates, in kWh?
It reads 11917.916 kWh
